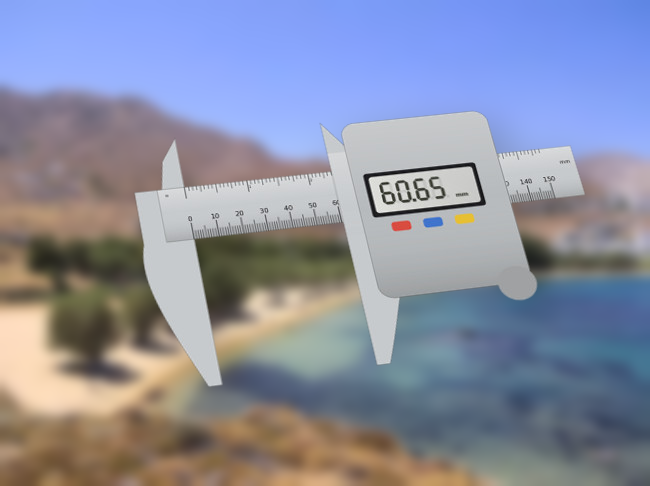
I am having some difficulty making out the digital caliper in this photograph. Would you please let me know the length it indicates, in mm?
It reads 60.65 mm
